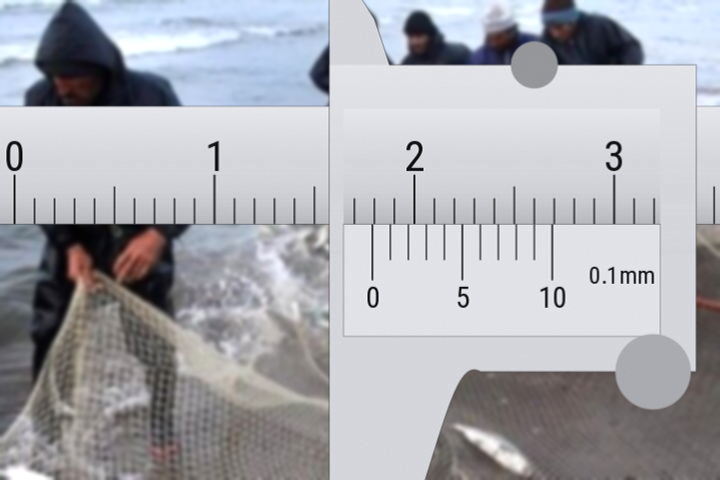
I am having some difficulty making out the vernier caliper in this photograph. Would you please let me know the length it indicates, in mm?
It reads 17.9 mm
